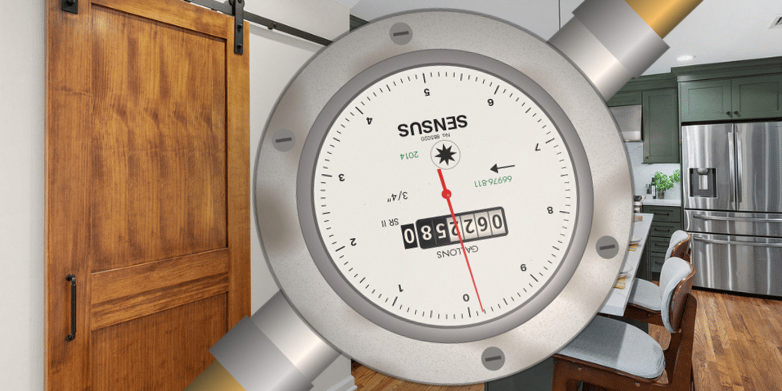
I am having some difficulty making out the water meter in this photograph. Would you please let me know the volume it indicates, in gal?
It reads 622579.8 gal
